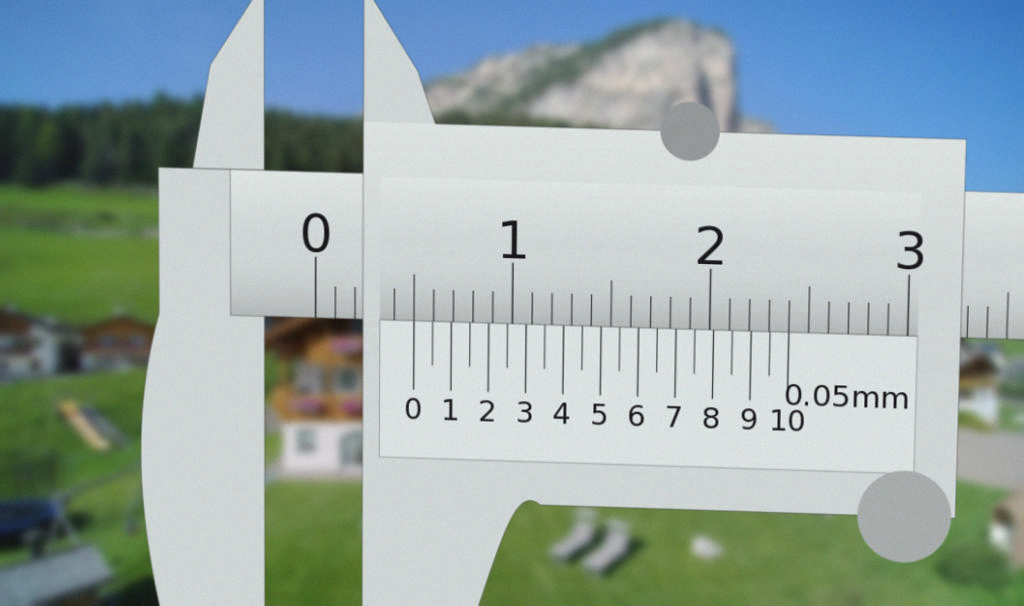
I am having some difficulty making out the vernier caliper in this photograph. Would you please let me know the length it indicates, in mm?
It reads 5.0 mm
